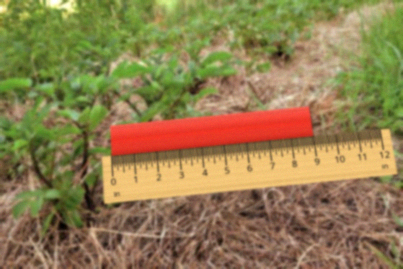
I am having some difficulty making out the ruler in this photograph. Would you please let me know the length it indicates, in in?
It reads 9 in
